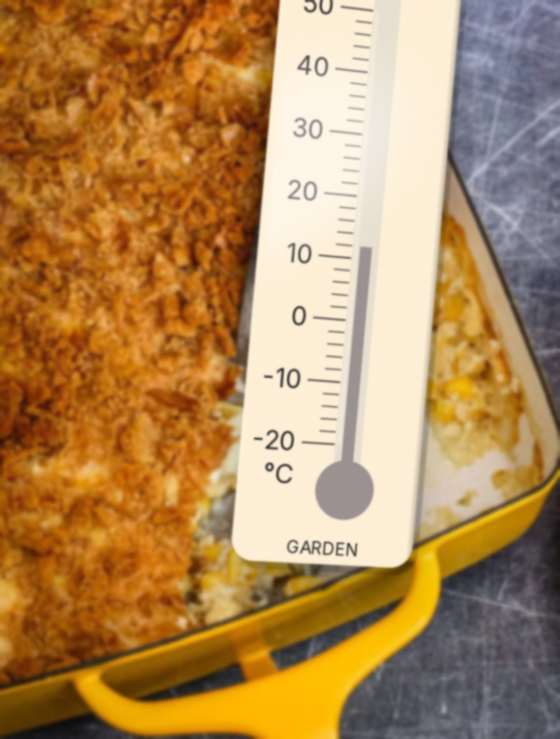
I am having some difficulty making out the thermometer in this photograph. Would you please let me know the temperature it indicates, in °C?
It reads 12 °C
